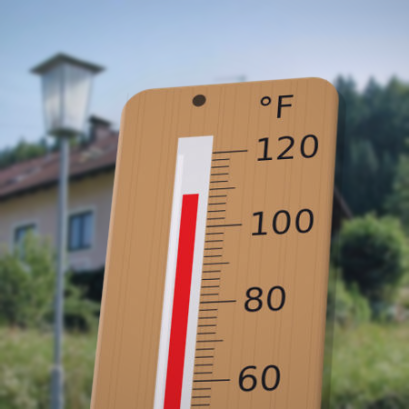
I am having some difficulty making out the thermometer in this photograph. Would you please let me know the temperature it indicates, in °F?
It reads 109 °F
